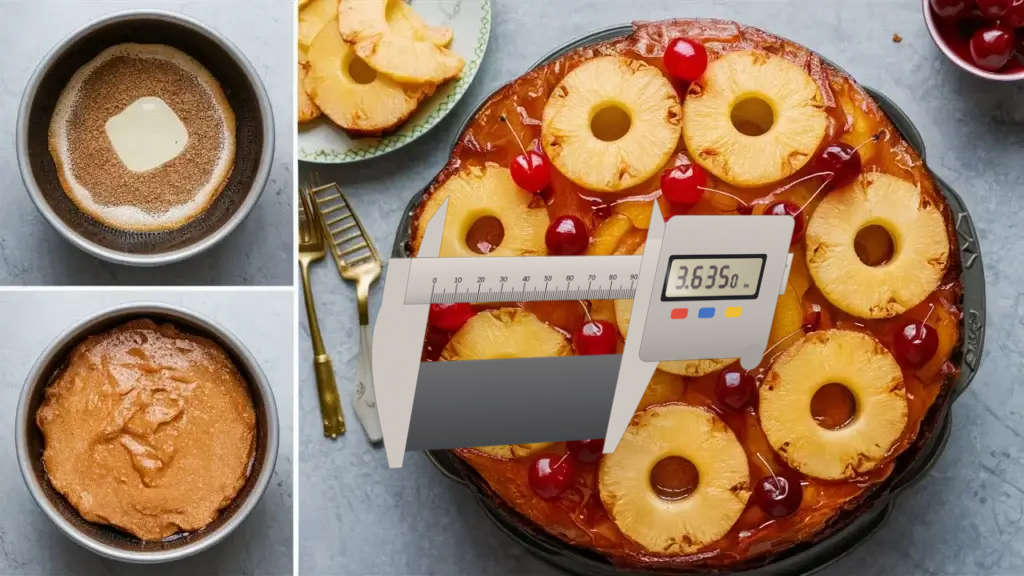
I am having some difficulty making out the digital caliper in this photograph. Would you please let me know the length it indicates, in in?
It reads 3.6350 in
